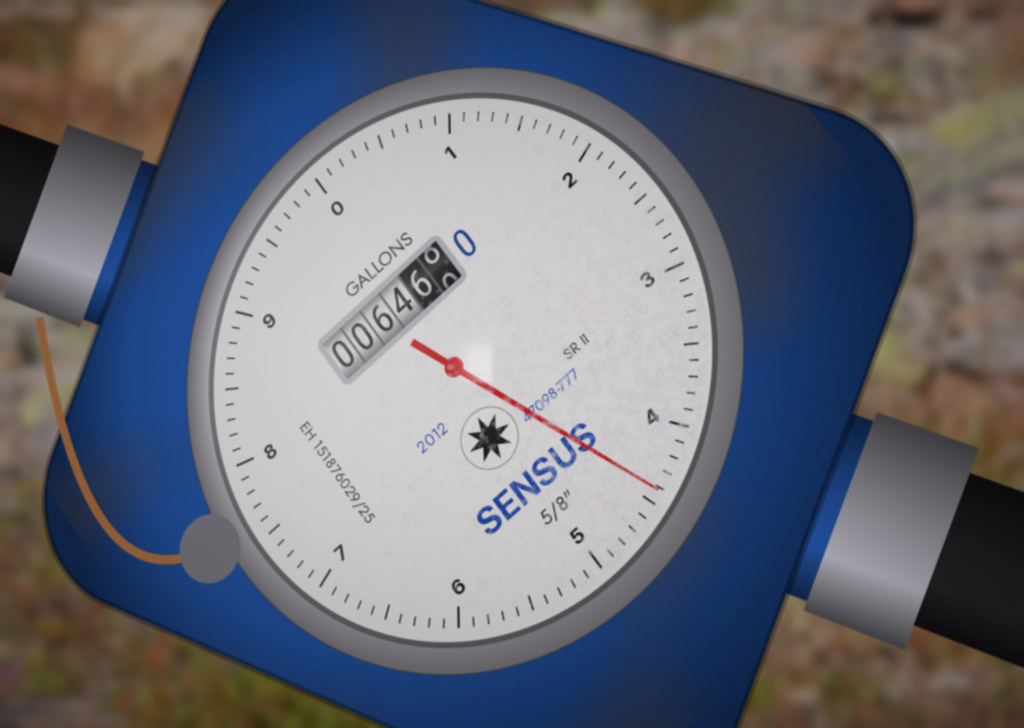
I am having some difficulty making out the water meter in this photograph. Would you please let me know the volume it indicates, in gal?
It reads 64684.4 gal
